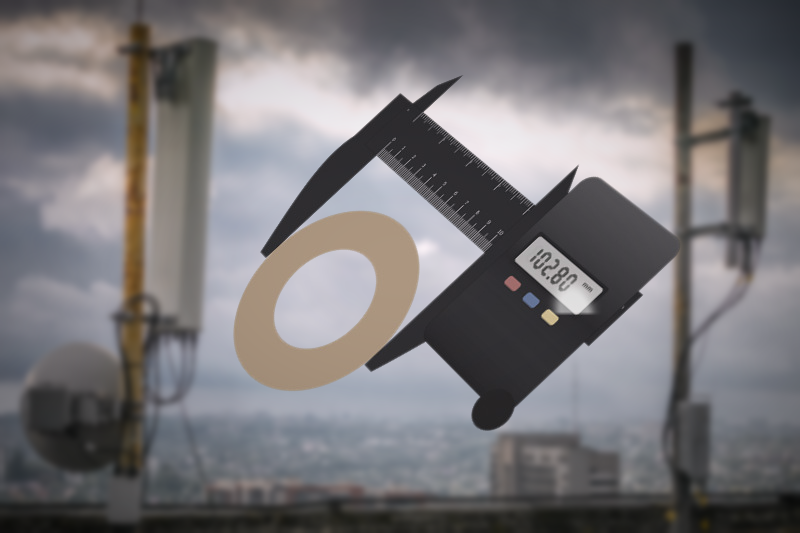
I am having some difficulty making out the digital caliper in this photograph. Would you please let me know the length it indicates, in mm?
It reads 102.80 mm
